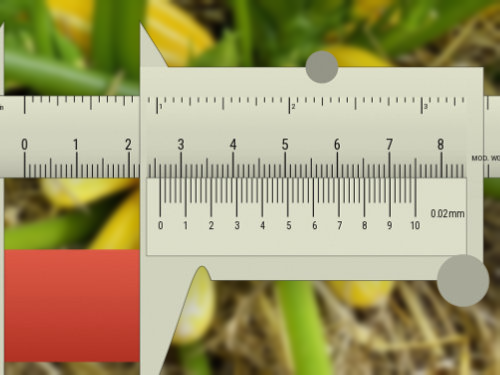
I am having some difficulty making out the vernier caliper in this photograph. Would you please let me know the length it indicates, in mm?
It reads 26.0 mm
